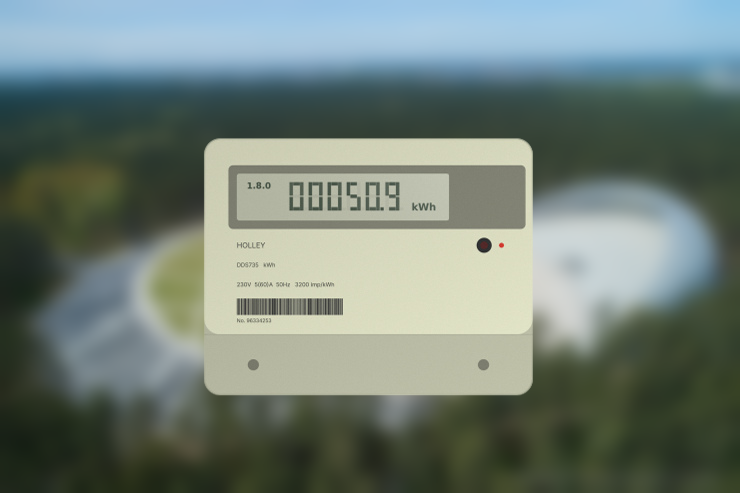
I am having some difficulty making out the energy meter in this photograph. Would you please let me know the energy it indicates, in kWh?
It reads 50.9 kWh
